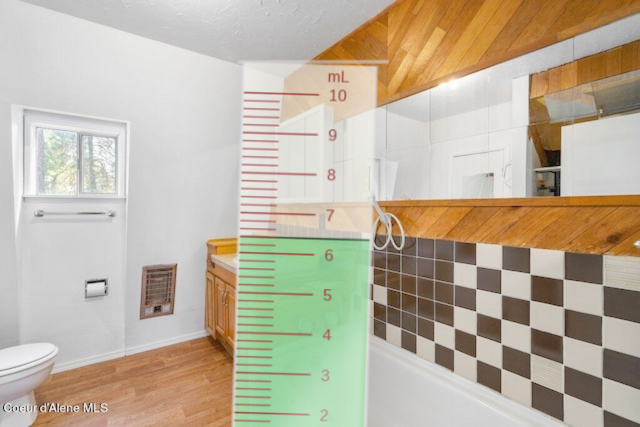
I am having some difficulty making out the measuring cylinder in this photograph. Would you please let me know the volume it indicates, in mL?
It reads 6.4 mL
